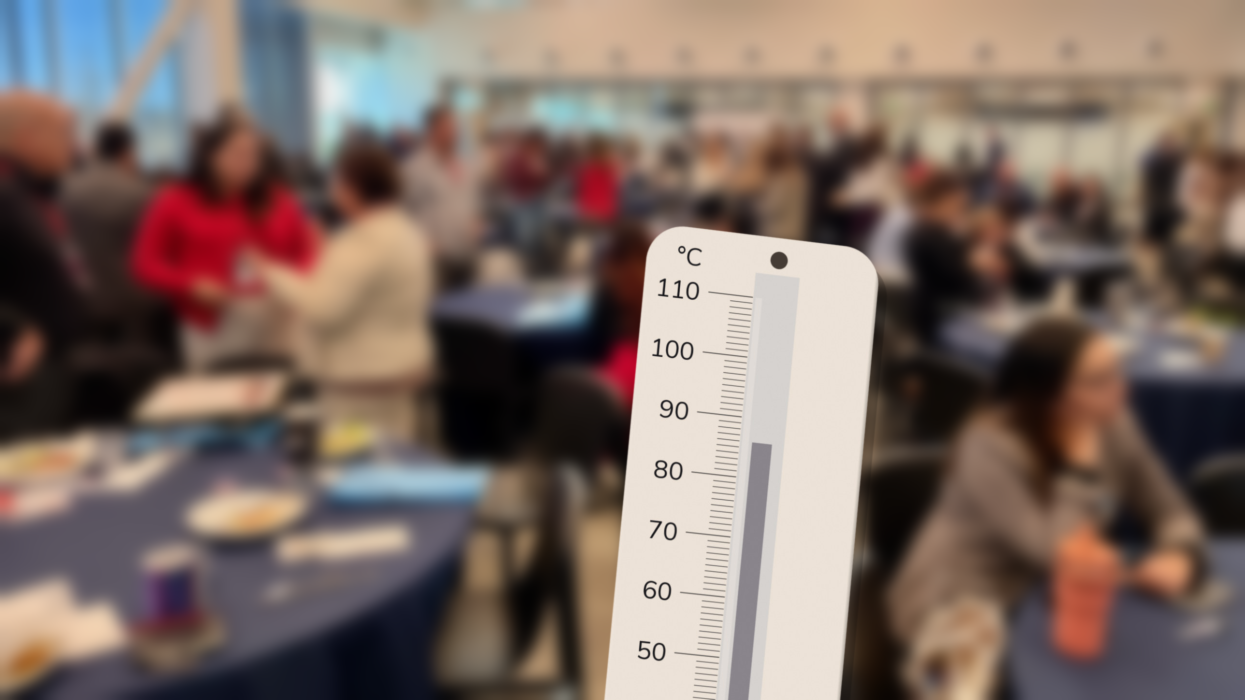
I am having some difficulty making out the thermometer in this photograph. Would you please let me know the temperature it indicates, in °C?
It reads 86 °C
